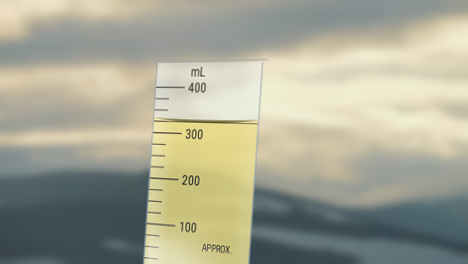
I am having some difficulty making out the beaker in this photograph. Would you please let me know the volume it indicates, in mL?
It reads 325 mL
